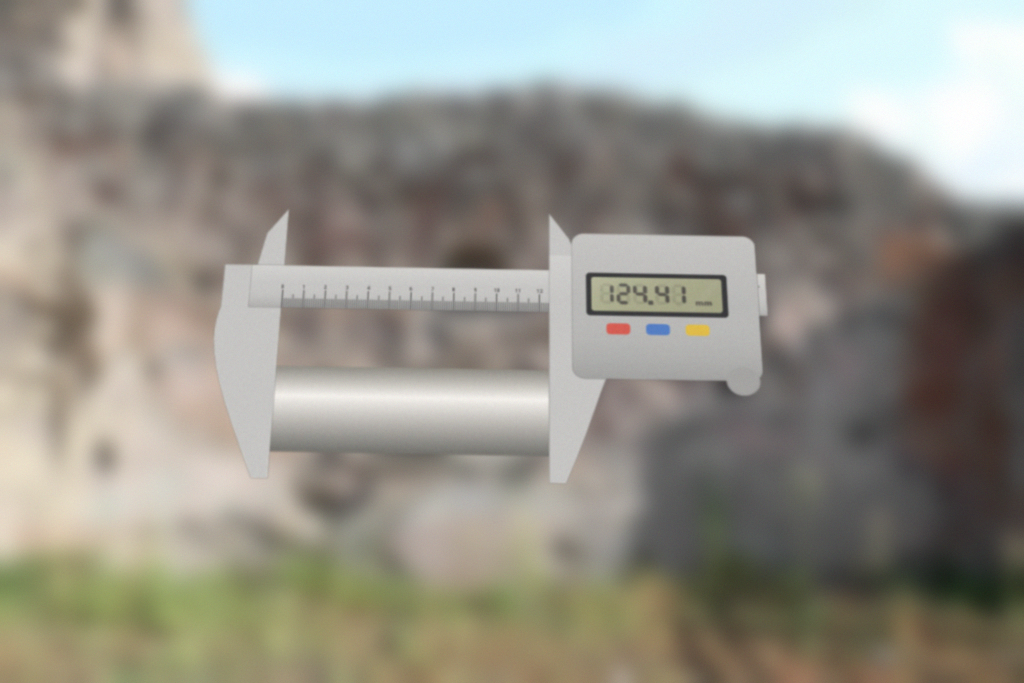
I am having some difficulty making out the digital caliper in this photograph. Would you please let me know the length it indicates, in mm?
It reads 124.41 mm
